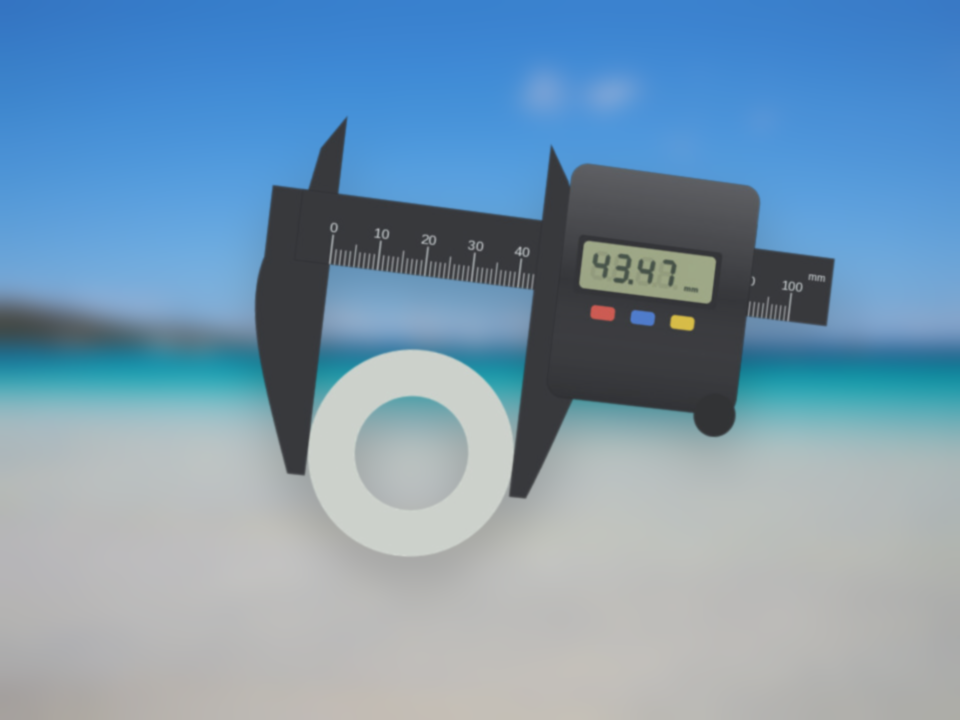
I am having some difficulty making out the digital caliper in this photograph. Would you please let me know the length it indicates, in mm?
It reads 43.47 mm
